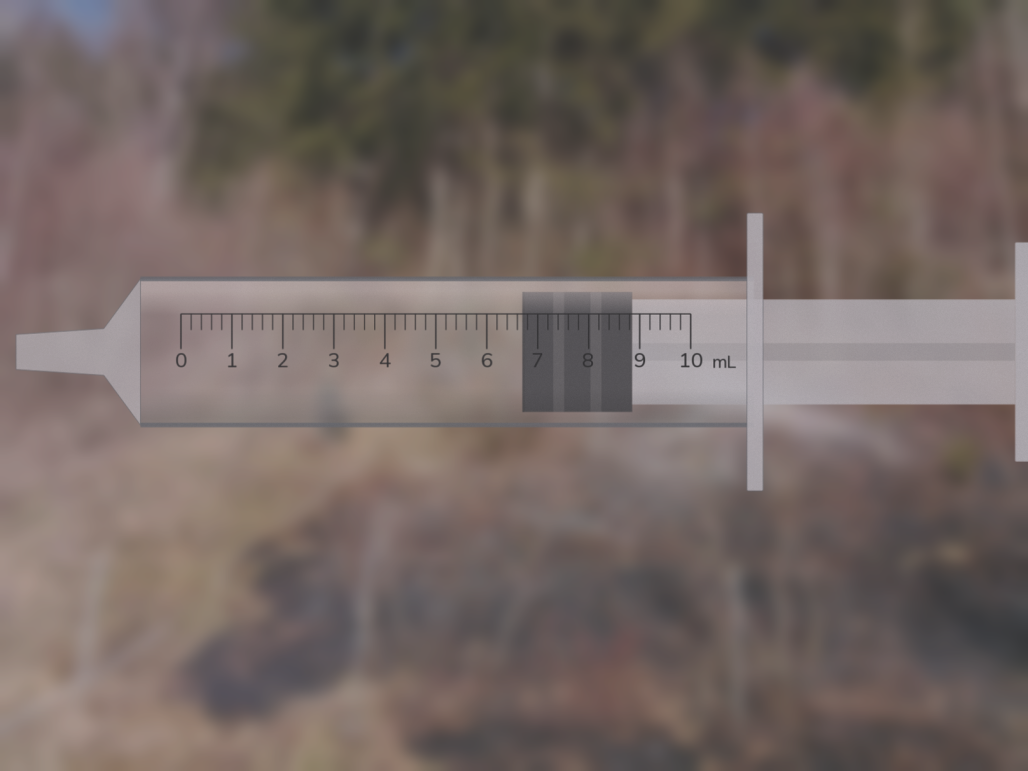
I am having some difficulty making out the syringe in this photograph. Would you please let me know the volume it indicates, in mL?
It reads 6.7 mL
